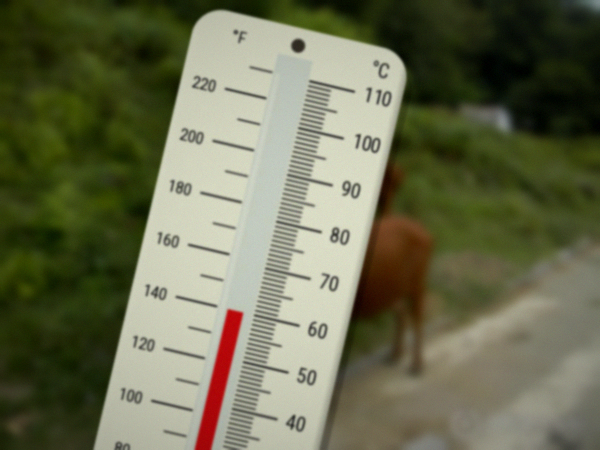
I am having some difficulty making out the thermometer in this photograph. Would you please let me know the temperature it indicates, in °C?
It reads 60 °C
